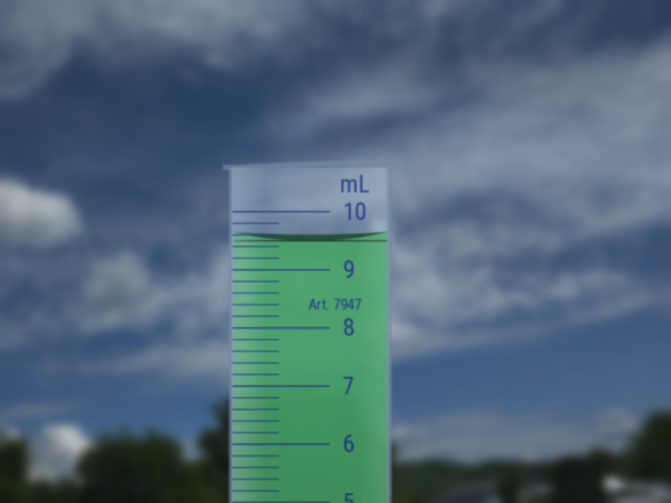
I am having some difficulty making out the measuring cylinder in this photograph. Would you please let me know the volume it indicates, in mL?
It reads 9.5 mL
